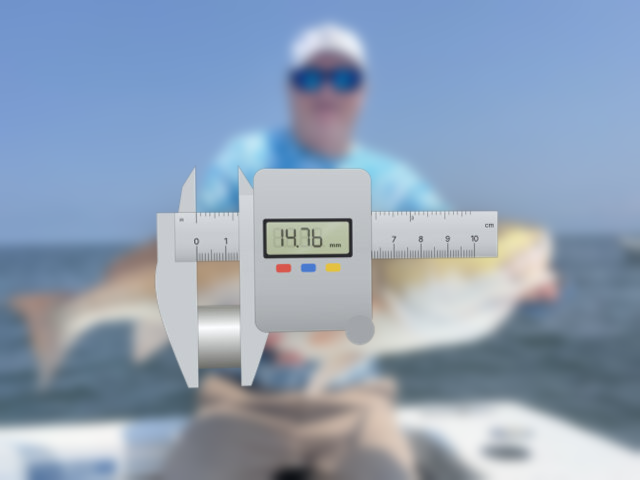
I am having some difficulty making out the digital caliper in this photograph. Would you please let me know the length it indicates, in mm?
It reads 14.76 mm
